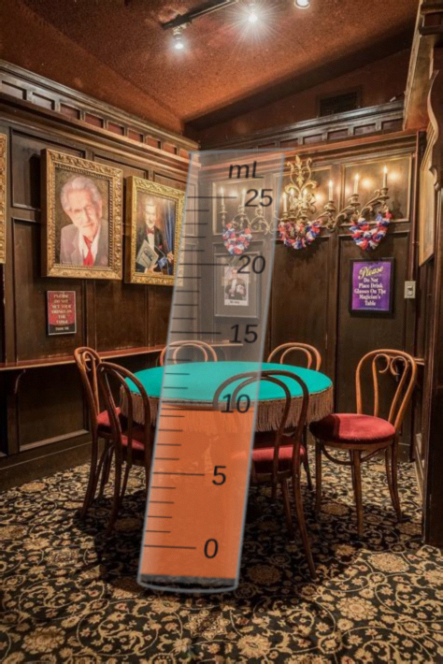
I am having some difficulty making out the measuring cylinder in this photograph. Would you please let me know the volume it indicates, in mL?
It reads 9.5 mL
